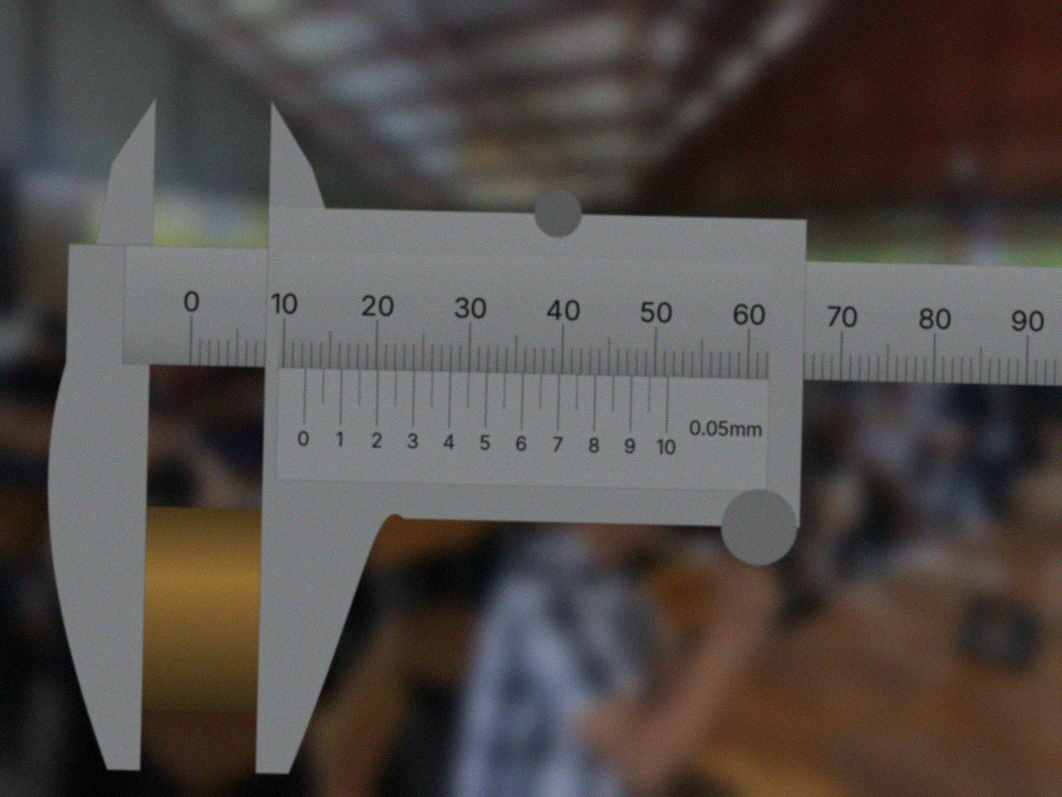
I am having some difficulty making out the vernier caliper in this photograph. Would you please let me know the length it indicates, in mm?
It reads 12.4 mm
